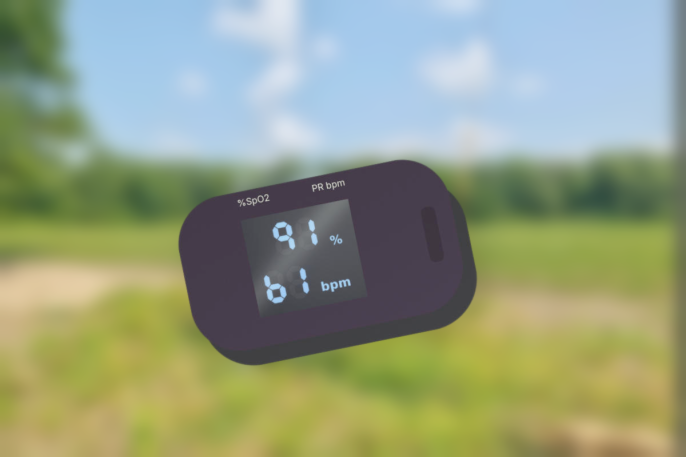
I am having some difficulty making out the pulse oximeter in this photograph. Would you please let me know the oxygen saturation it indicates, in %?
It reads 91 %
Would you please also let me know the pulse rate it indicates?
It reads 61 bpm
